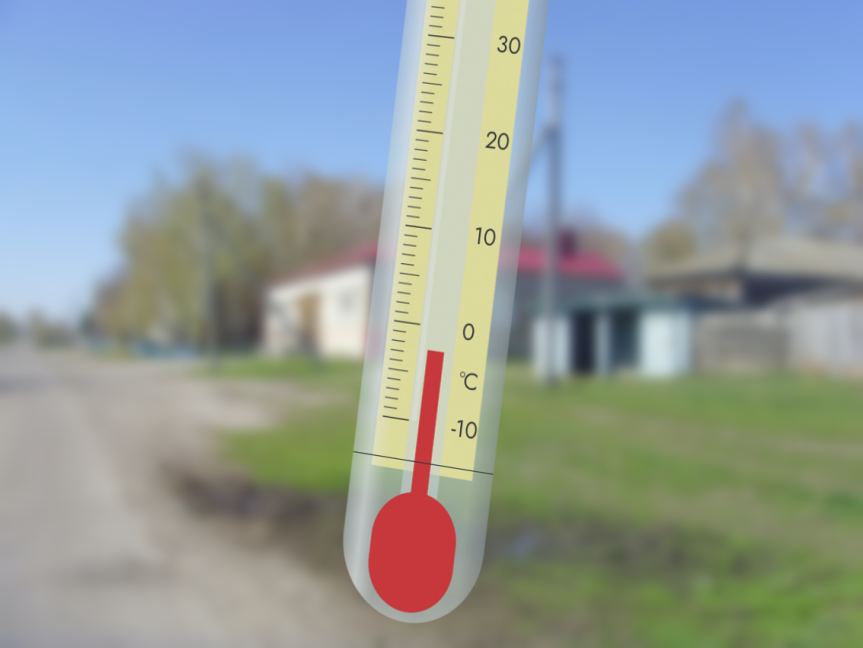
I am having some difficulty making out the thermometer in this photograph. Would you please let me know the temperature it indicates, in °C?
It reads -2.5 °C
